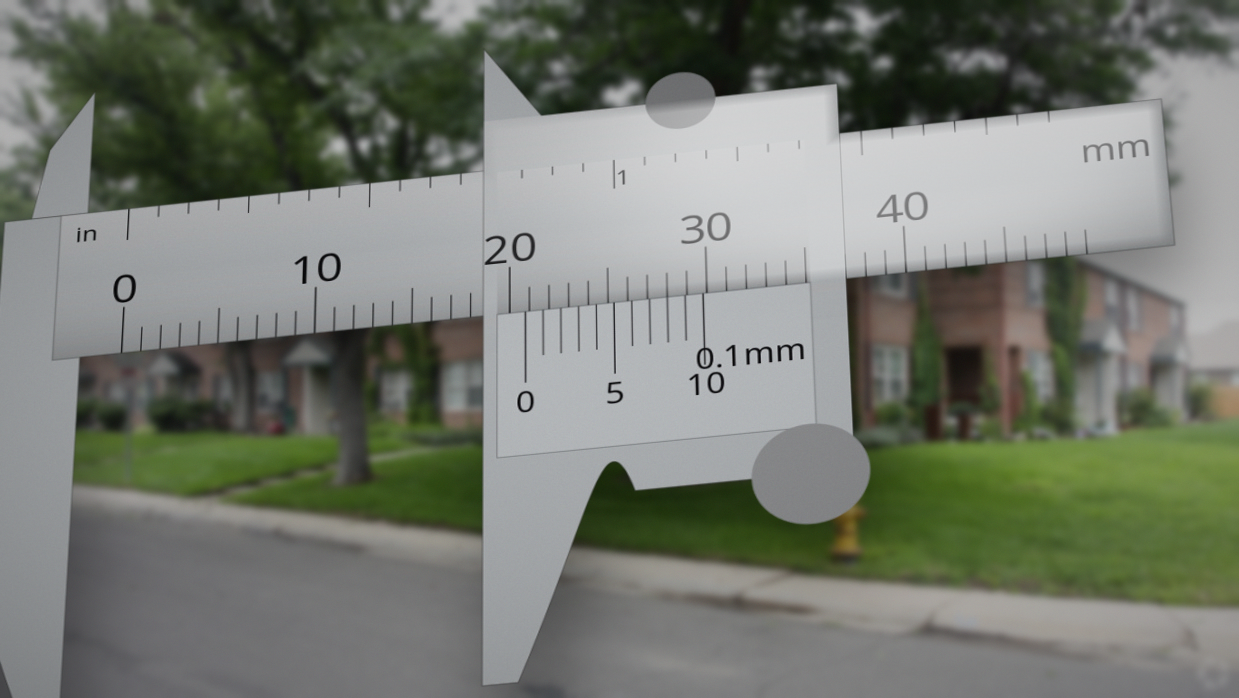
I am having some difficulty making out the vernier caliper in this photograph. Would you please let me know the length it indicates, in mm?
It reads 20.8 mm
